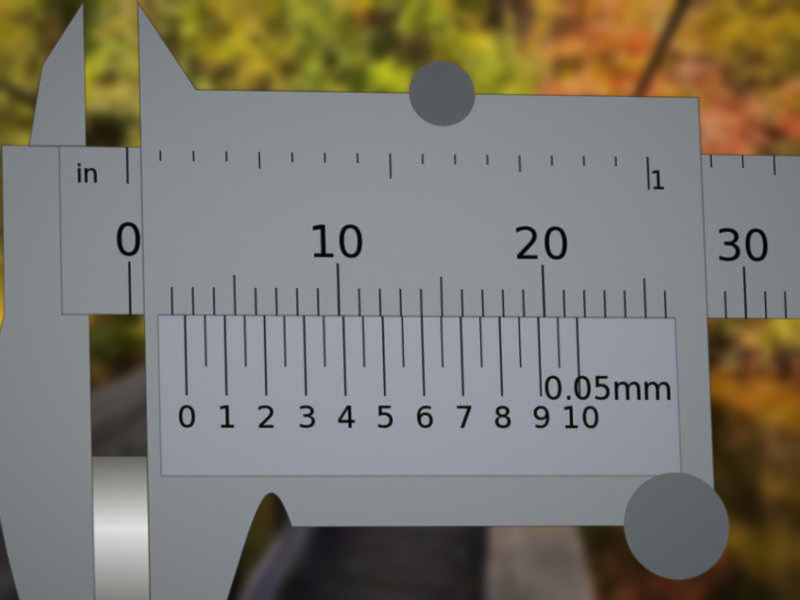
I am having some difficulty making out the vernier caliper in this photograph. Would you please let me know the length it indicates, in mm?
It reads 2.6 mm
